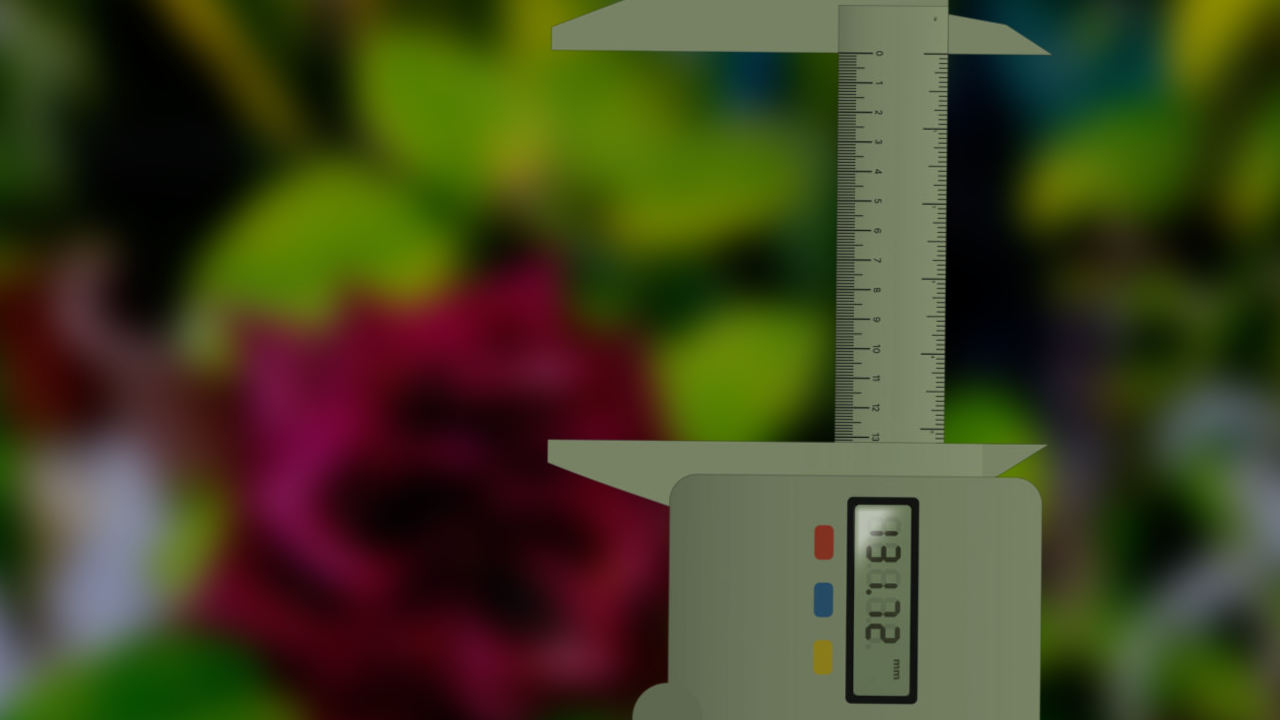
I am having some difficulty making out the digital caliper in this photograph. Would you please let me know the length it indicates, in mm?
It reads 131.72 mm
